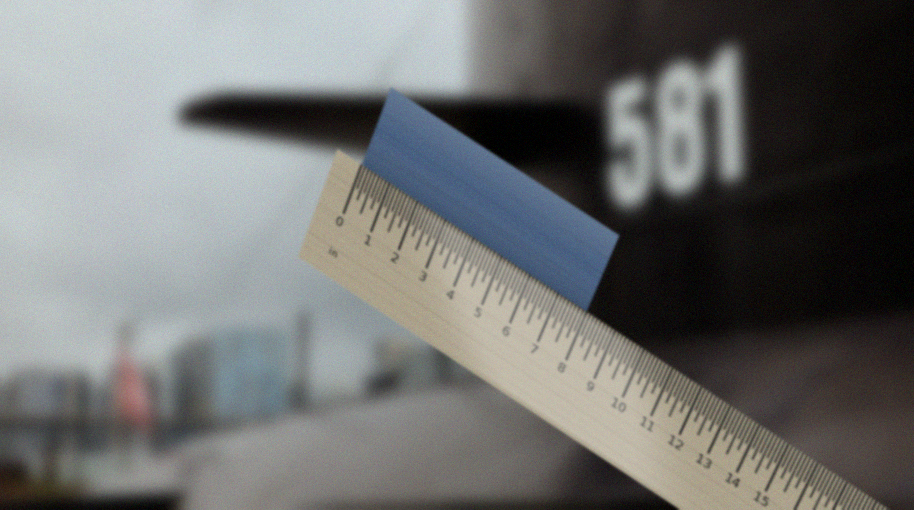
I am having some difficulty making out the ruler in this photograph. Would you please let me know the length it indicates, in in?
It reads 8 in
